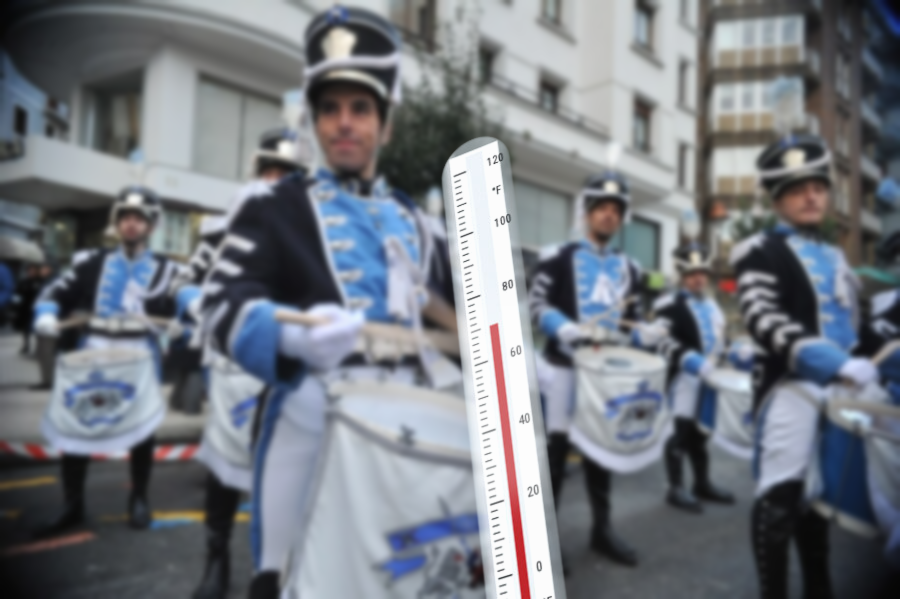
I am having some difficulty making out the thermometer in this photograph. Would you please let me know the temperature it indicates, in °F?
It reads 70 °F
